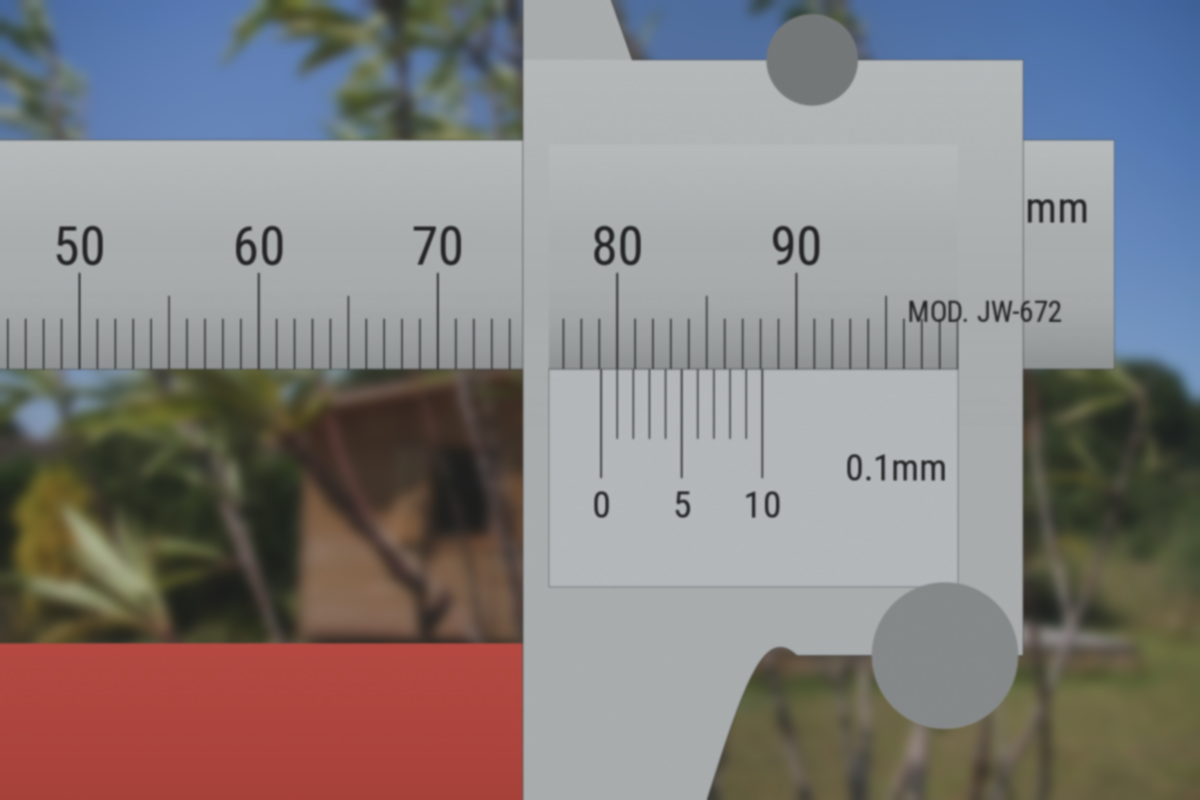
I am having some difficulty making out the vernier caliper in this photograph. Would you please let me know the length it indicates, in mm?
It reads 79.1 mm
